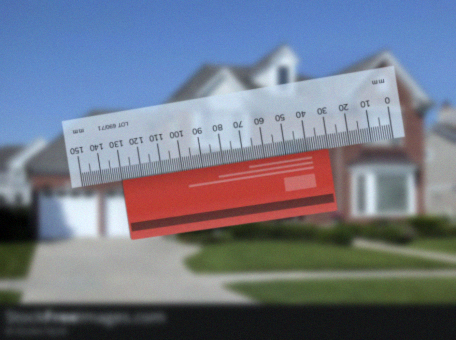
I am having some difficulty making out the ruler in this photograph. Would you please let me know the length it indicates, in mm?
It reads 100 mm
